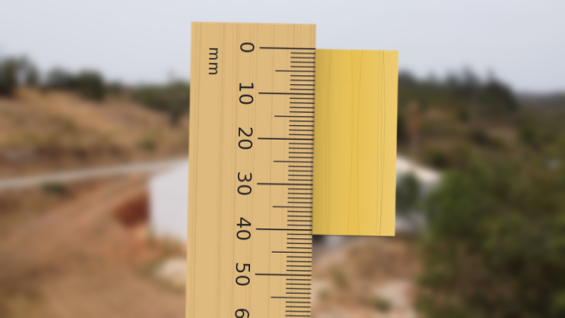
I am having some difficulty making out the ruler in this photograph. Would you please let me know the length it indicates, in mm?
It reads 41 mm
